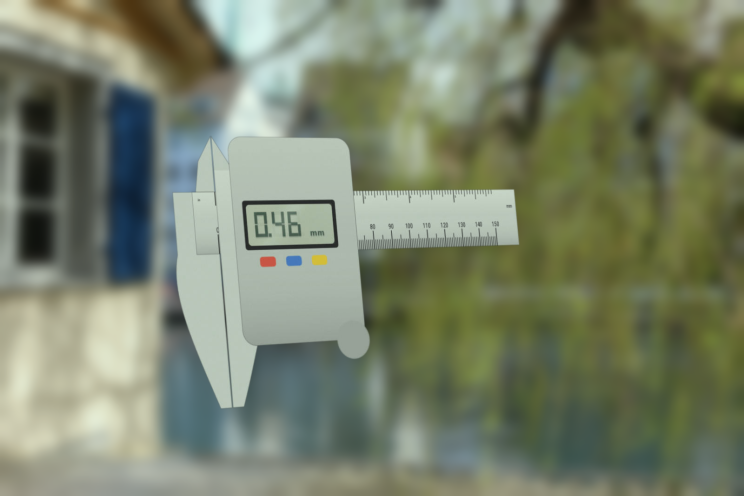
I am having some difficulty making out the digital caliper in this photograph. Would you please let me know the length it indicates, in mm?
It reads 0.46 mm
